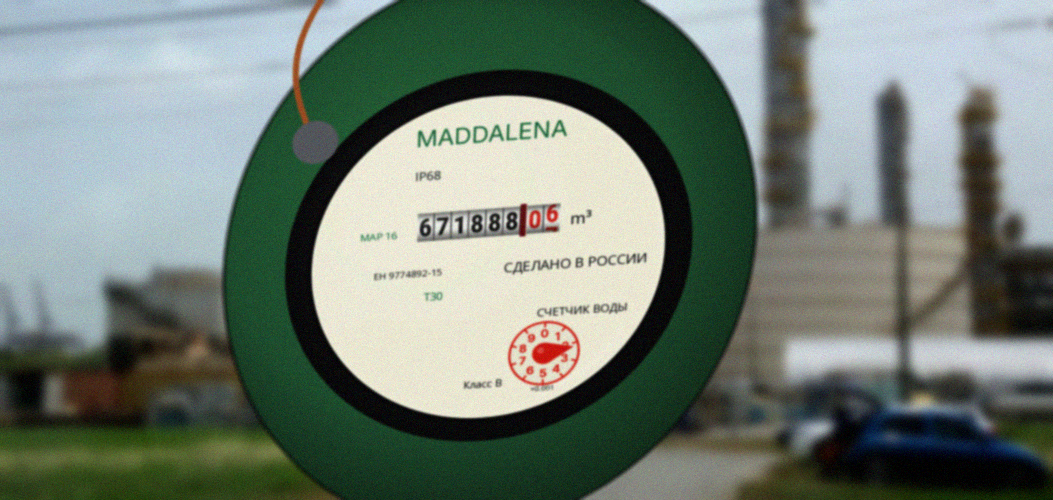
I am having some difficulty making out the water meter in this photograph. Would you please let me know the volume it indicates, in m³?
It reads 671888.062 m³
